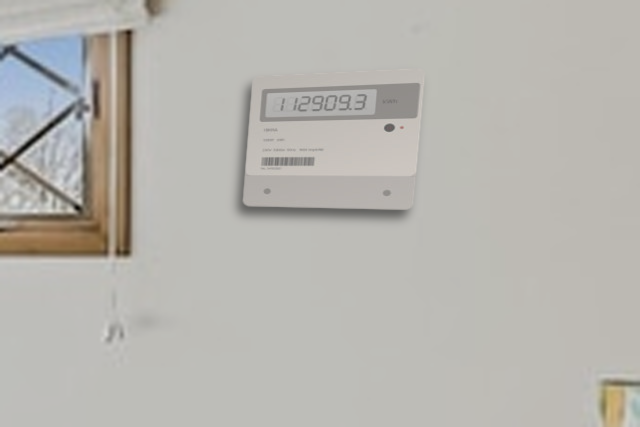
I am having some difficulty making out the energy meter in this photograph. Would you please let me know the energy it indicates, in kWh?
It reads 112909.3 kWh
